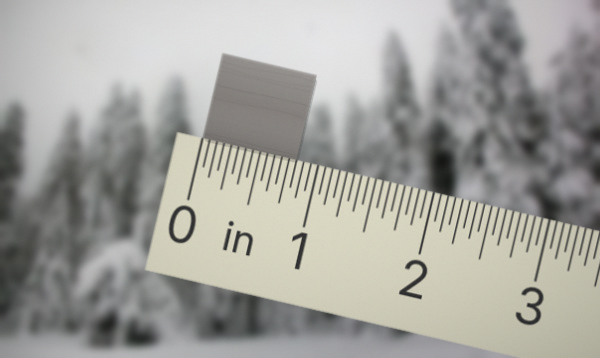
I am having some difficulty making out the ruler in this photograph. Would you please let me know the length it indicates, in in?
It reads 0.8125 in
